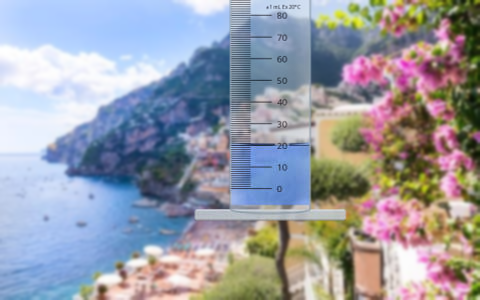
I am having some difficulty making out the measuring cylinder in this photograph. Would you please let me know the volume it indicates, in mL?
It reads 20 mL
